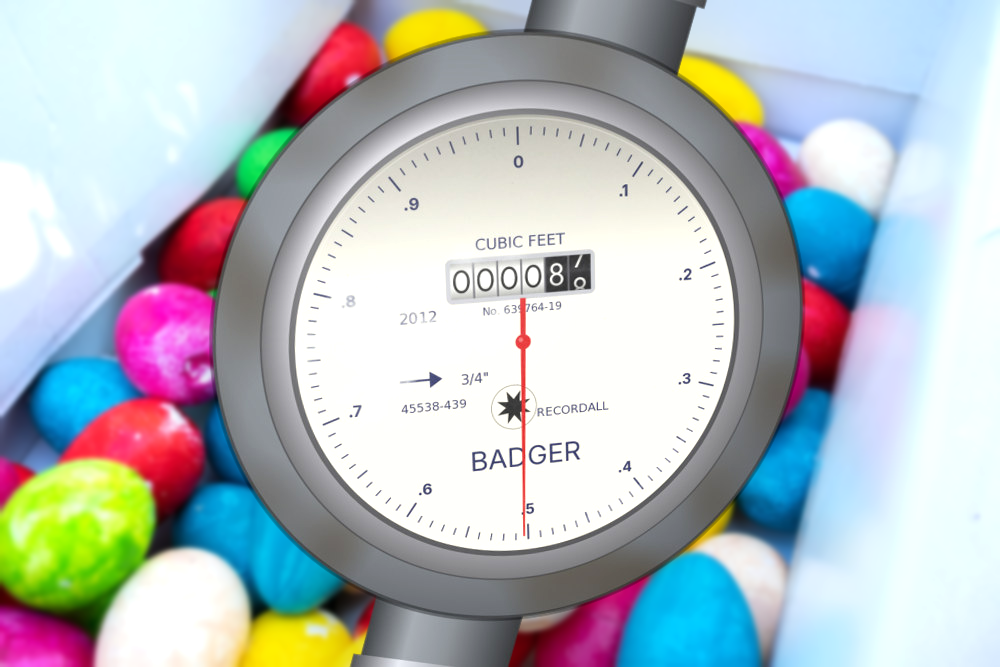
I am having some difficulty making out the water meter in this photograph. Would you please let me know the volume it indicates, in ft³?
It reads 87.50 ft³
